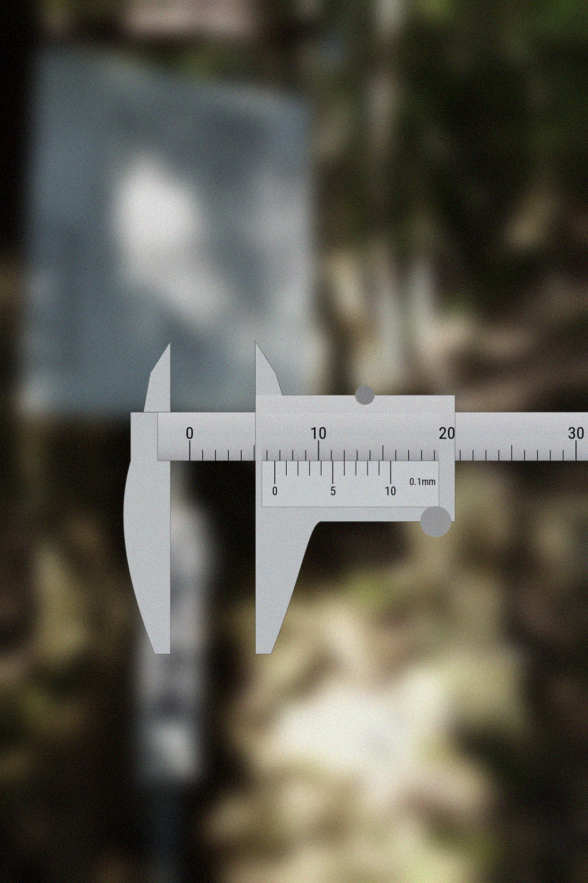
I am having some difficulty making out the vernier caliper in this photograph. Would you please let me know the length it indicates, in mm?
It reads 6.6 mm
